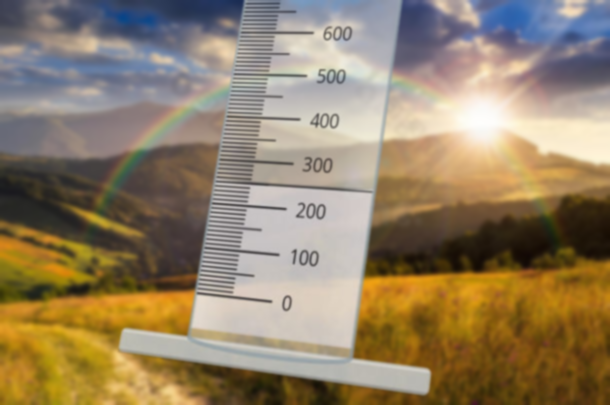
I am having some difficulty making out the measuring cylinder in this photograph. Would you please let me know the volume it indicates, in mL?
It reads 250 mL
